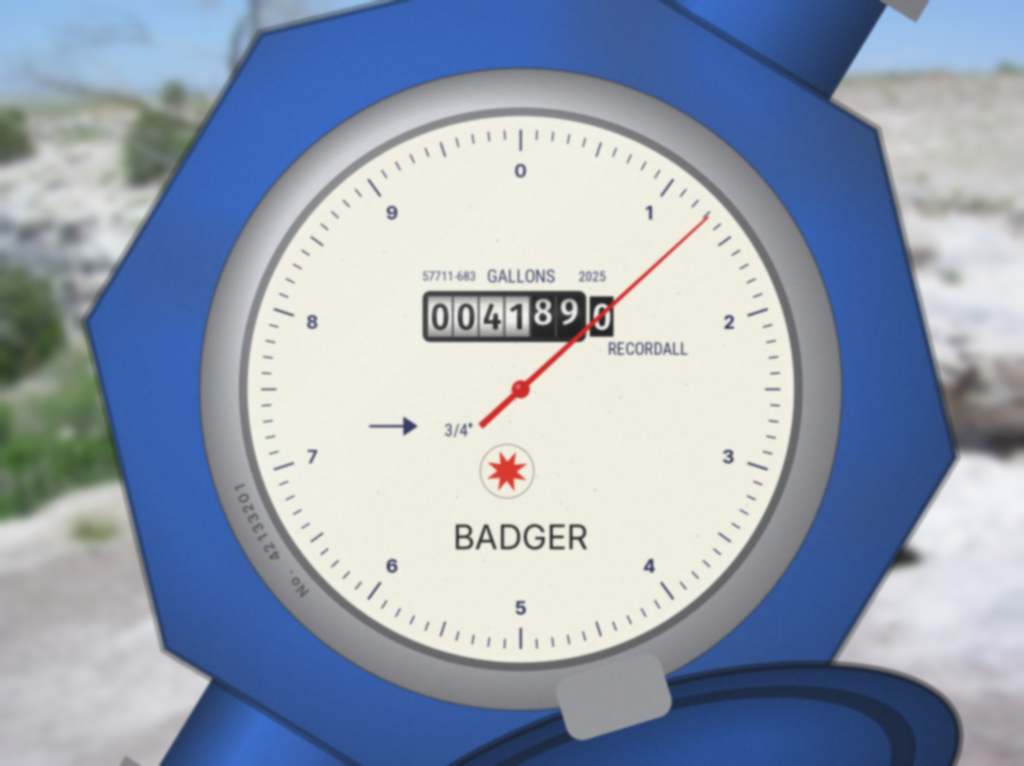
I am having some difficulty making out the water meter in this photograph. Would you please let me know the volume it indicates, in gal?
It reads 41891.3 gal
